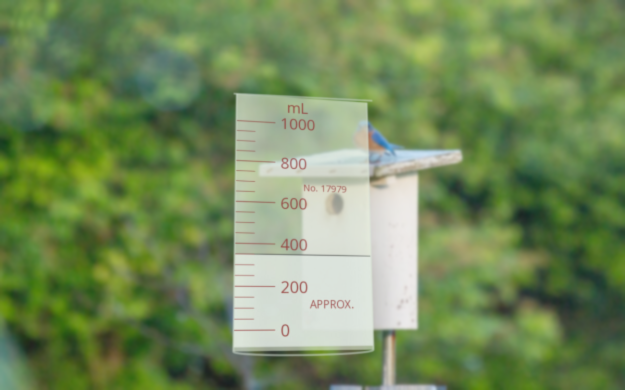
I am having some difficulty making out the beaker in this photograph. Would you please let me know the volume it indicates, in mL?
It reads 350 mL
